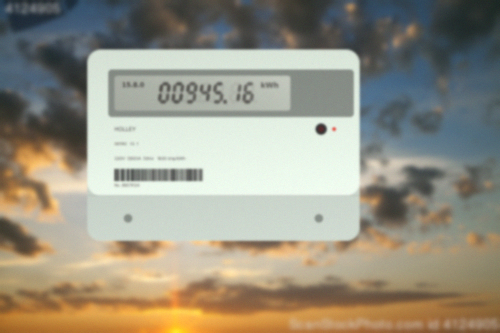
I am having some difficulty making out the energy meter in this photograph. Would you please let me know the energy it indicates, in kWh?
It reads 945.16 kWh
